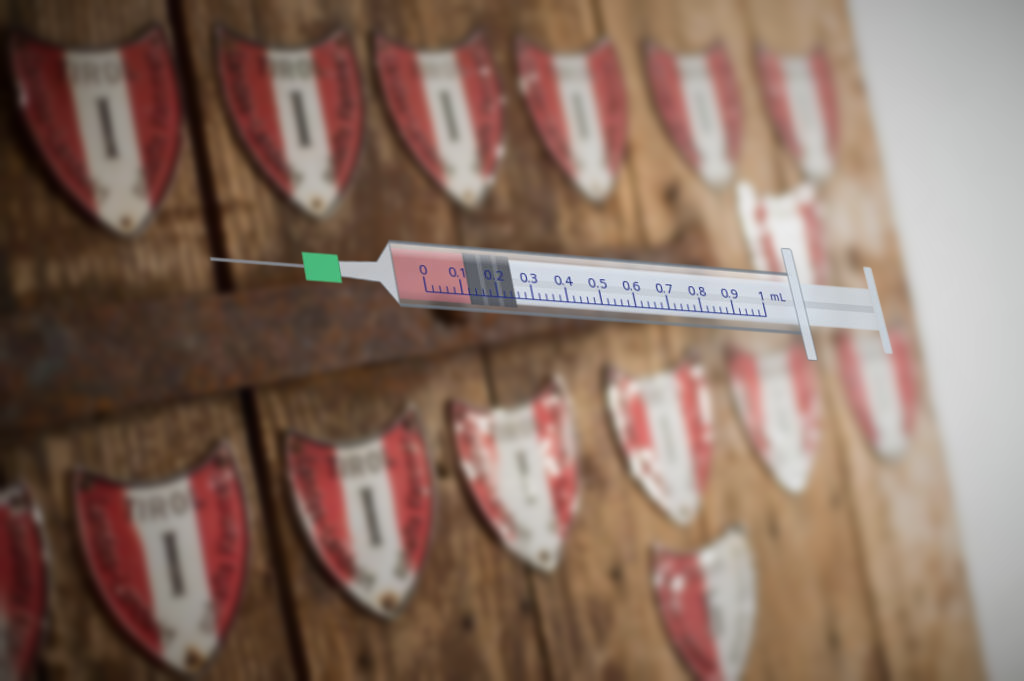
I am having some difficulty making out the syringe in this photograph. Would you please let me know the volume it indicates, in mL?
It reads 0.12 mL
